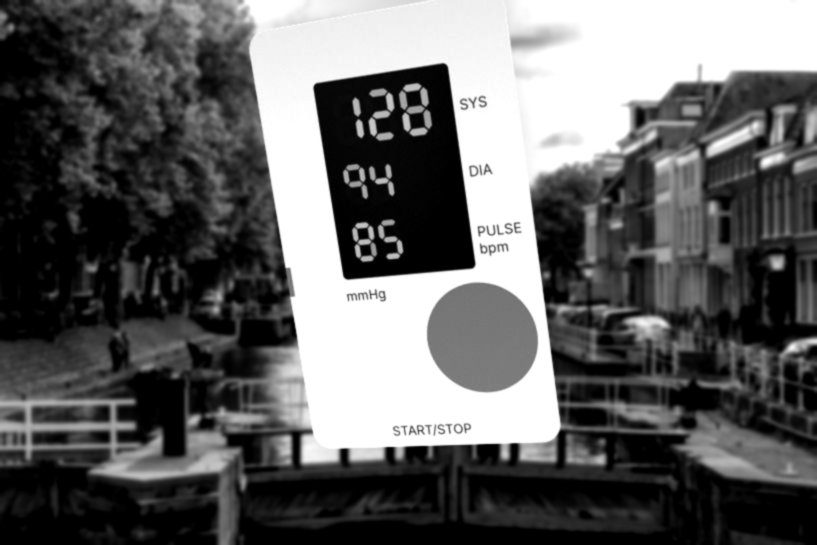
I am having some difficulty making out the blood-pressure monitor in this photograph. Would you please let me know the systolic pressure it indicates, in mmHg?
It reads 128 mmHg
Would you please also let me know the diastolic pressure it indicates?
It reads 94 mmHg
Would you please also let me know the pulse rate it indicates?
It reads 85 bpm
